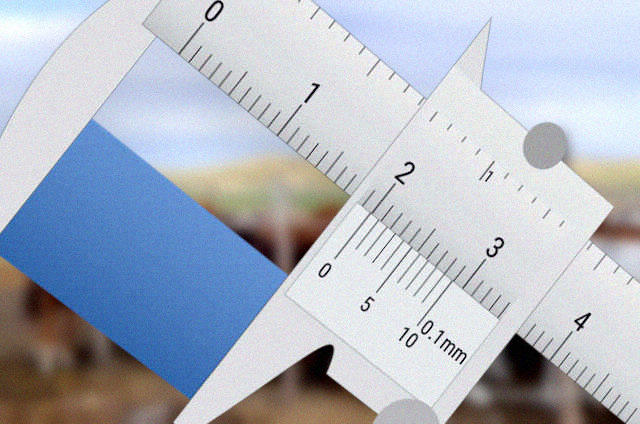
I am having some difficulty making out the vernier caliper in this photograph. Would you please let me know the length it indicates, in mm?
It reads 19.9 mm
